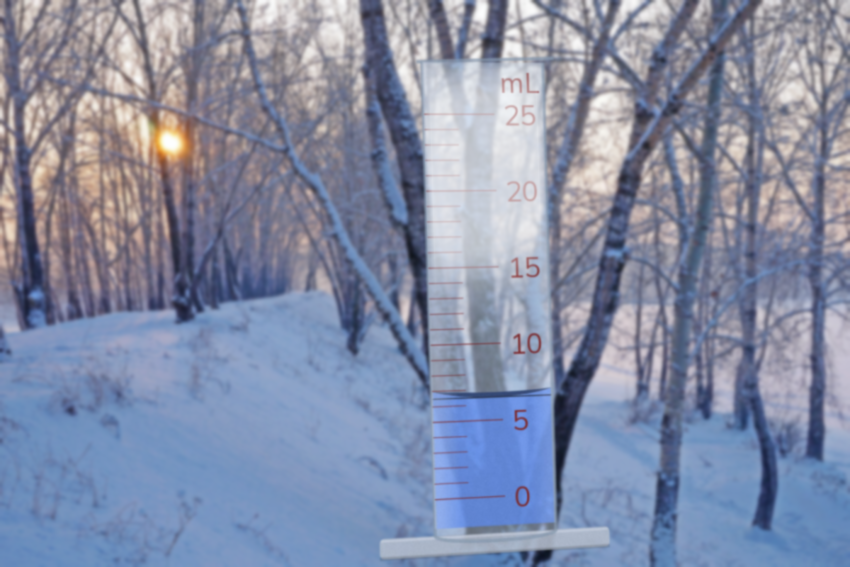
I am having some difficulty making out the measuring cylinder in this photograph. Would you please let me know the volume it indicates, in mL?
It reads 6.5 mL
